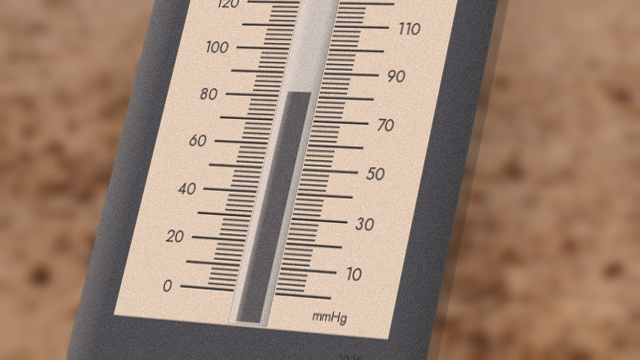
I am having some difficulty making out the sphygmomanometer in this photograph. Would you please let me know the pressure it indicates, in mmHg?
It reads 82 mmHg
